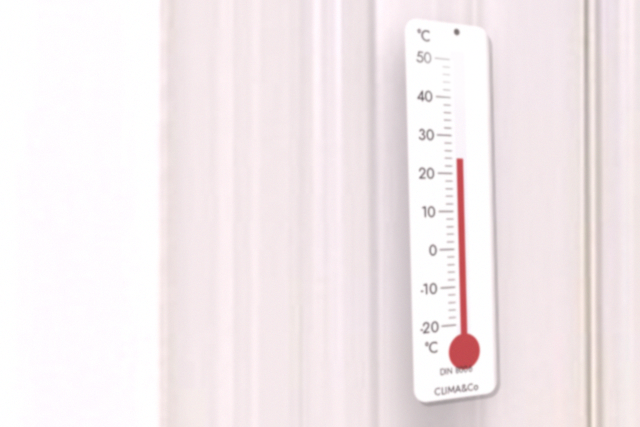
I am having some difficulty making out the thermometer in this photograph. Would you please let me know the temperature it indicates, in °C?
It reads 24 °C
